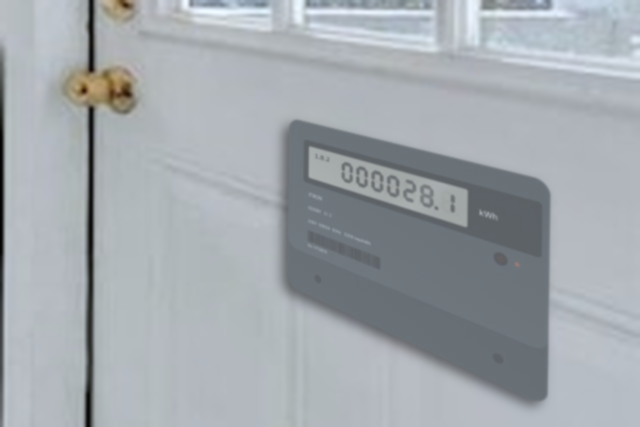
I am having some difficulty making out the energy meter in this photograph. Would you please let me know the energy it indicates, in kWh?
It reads 28.1 kWh
